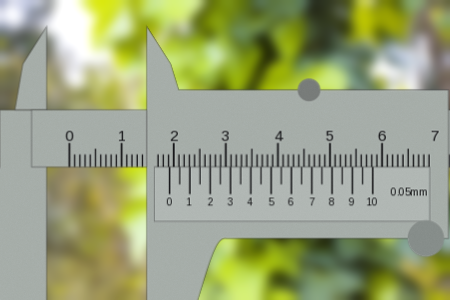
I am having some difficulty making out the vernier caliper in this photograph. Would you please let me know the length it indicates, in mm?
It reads 19.2 mm
